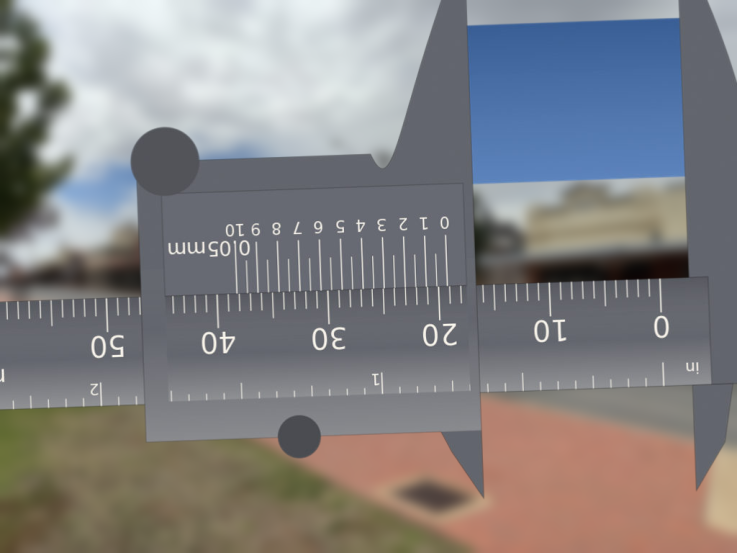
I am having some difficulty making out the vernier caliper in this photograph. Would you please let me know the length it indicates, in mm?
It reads 19.2 mm
